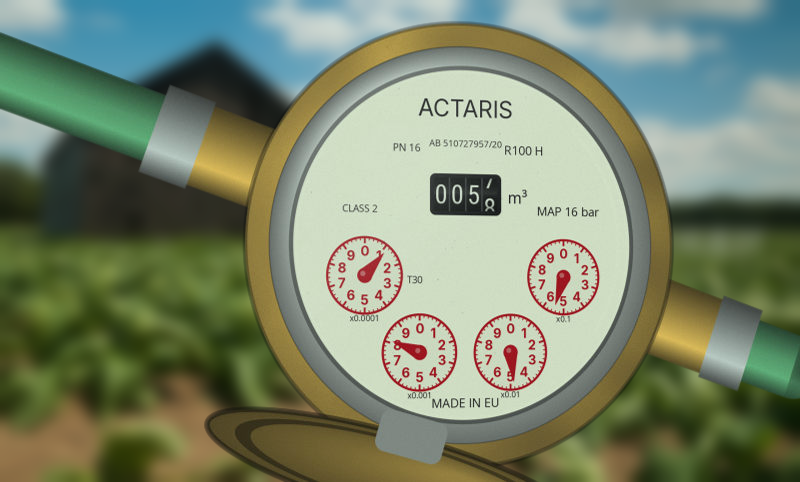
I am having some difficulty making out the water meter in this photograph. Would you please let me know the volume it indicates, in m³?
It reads 57.5481 m³
